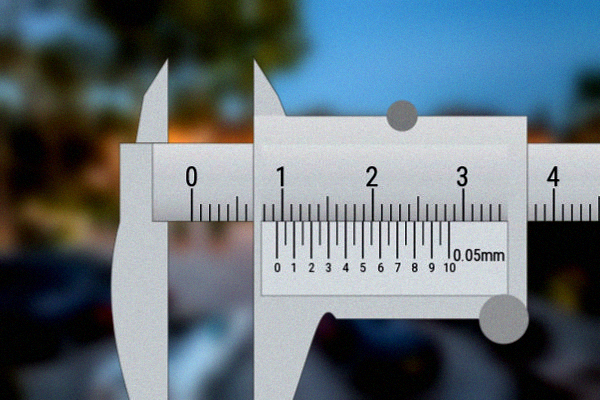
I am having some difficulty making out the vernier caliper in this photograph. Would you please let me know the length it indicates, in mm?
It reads 9.4 mm
